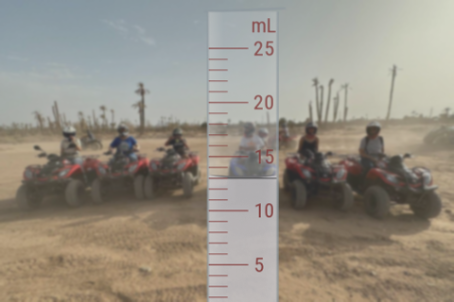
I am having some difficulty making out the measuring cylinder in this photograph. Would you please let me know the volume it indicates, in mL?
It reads 13 mL
